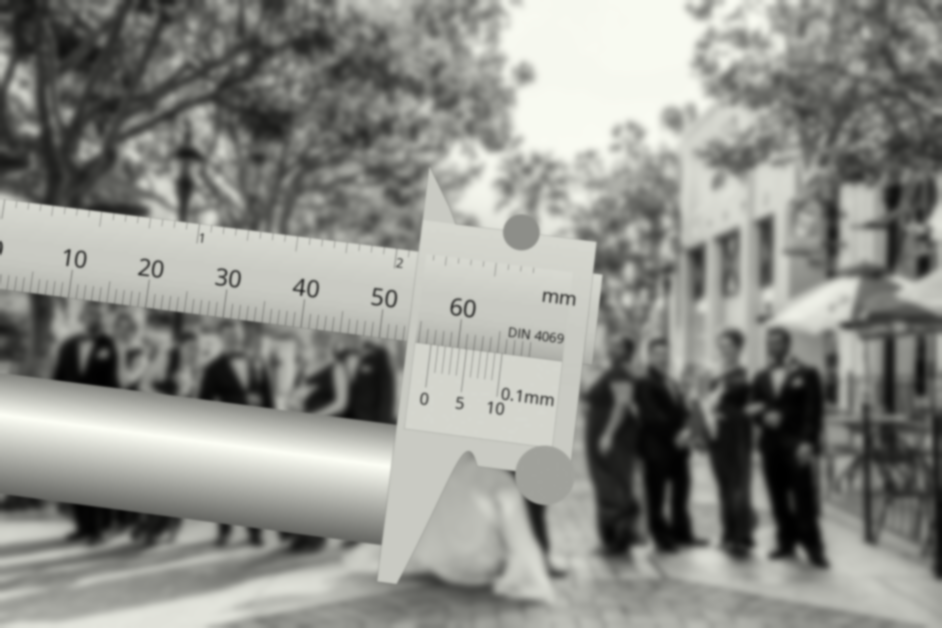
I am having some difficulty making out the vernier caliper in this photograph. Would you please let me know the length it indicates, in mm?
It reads 56.6 mm
